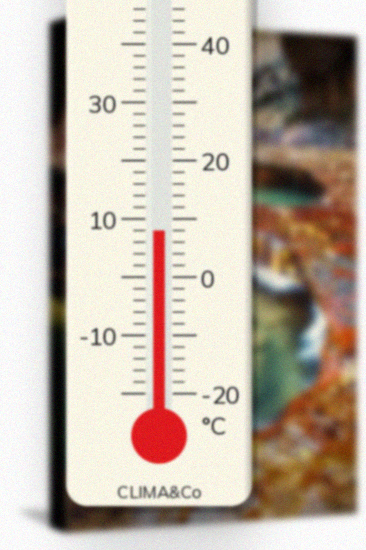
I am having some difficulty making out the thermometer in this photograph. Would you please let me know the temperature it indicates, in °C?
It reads 8 °C
